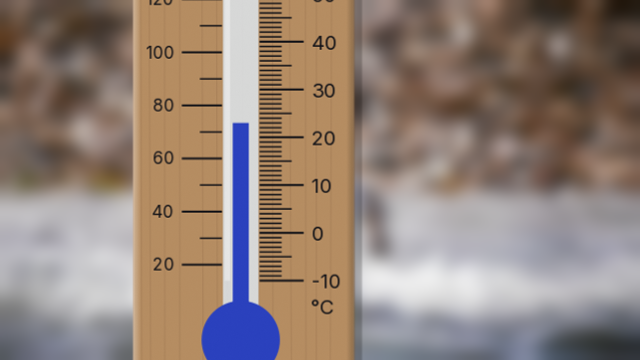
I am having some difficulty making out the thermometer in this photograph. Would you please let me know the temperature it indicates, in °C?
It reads 23 °C
